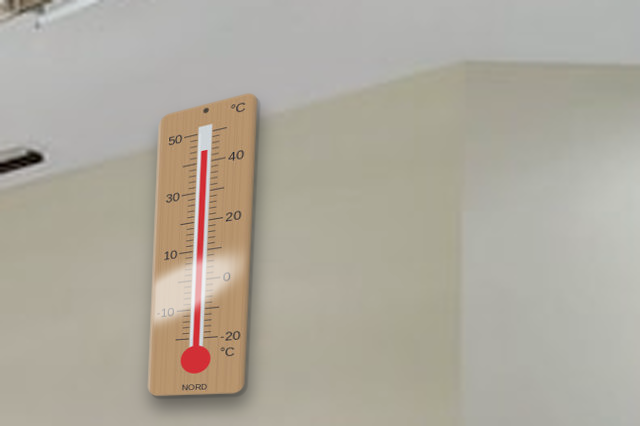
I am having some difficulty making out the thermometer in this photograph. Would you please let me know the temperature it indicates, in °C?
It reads 44 °C
